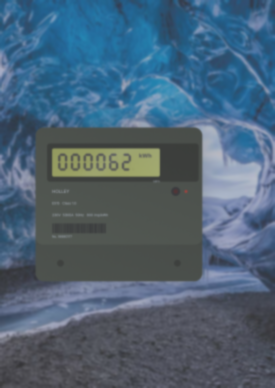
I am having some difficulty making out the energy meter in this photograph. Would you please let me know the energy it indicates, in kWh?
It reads 62 kWh
